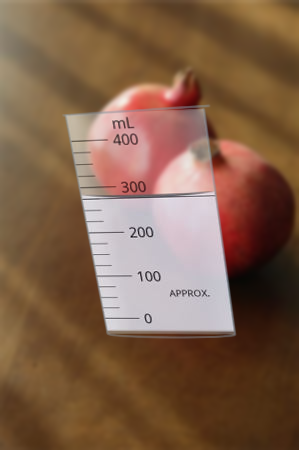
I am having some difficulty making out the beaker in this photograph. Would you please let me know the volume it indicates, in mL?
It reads 275 mL
